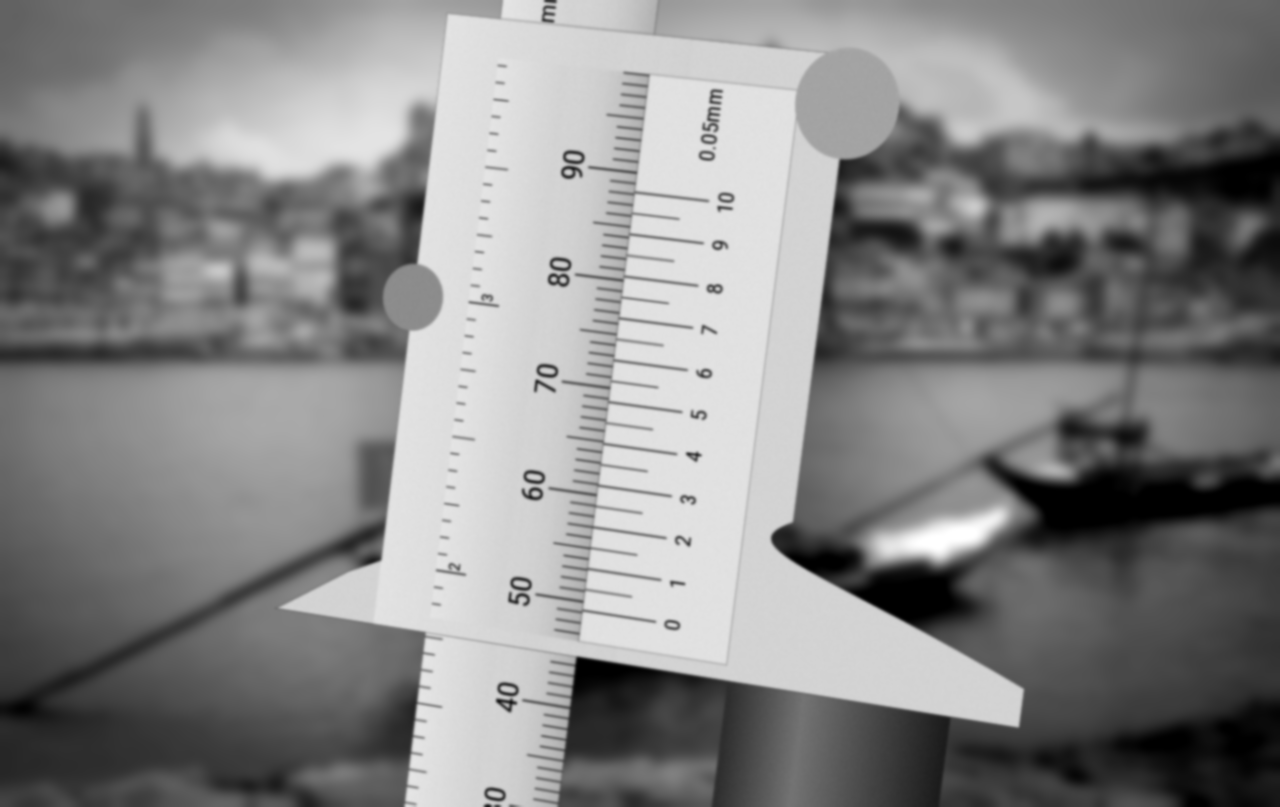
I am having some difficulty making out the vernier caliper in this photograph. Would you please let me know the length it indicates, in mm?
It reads 49.2 mm
